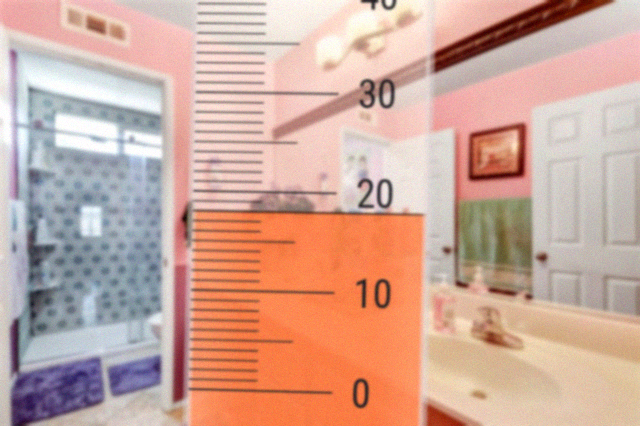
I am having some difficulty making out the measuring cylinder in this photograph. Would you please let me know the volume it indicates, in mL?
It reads 18 mL
